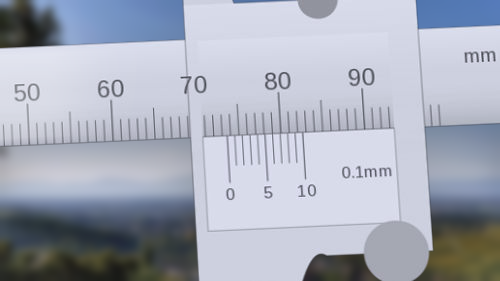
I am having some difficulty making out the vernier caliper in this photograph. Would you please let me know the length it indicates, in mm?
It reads 73.6 mm
